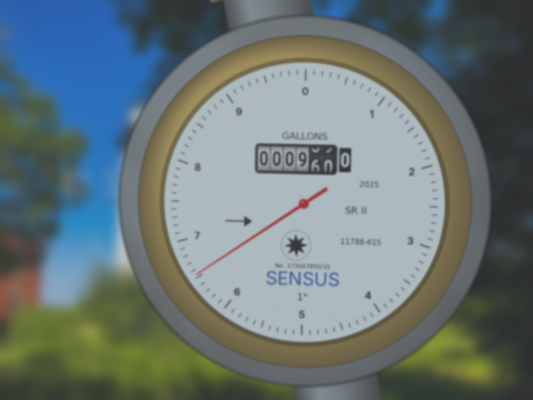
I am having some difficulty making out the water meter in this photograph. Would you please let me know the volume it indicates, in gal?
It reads 9596.5 gal
